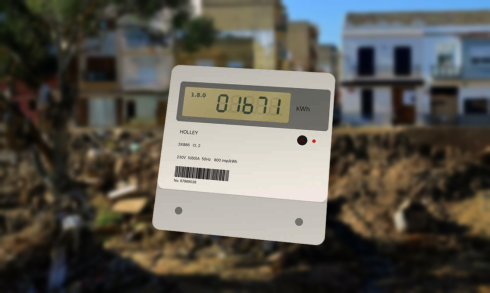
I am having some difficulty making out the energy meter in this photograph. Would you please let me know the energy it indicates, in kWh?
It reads 1671 kWh
